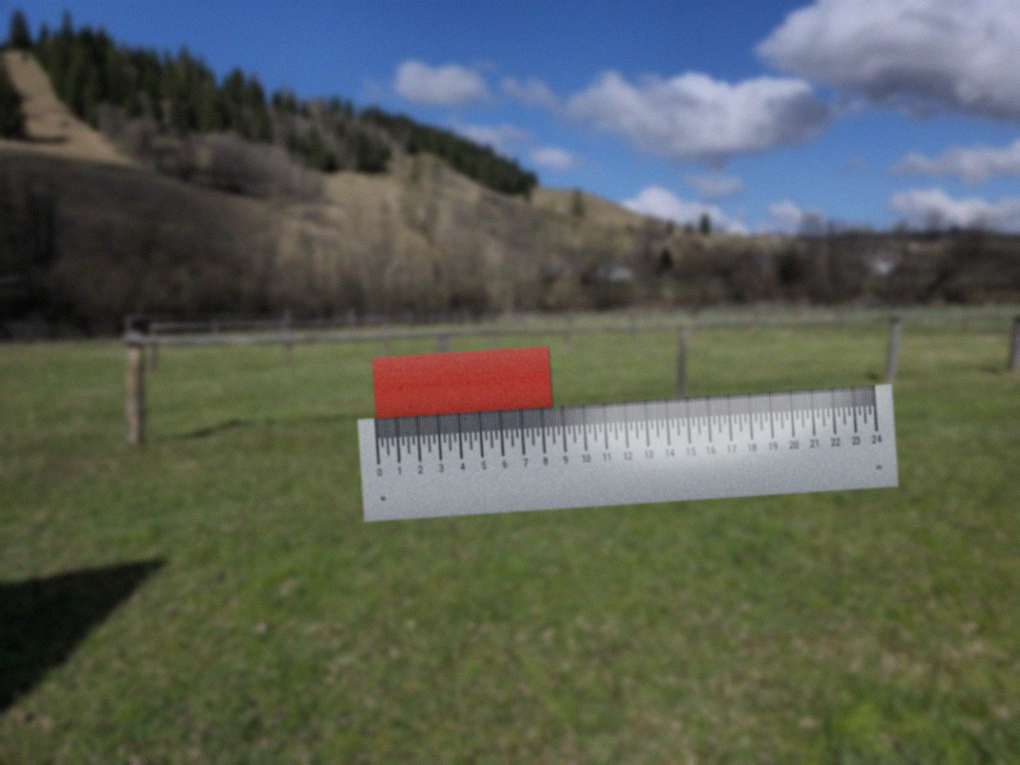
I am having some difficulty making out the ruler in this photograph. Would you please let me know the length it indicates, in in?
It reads 8.5 in
